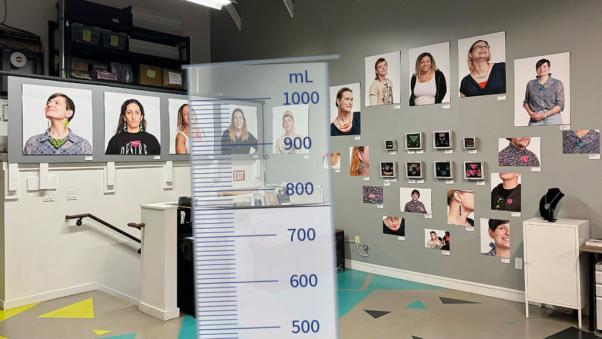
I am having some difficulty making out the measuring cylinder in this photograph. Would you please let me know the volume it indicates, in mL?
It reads 760 mL
